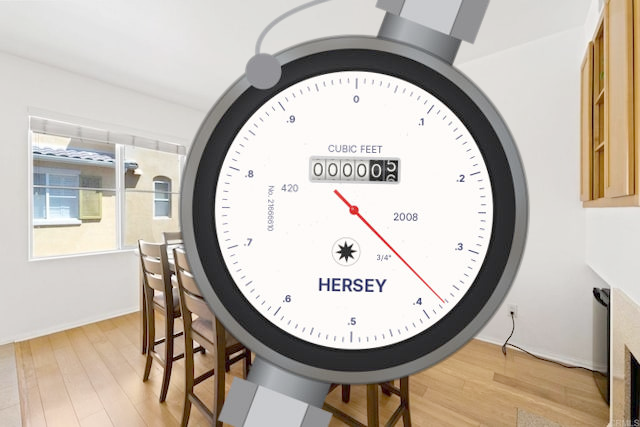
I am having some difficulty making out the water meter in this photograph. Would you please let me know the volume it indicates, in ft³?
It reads 5.37 ft³
